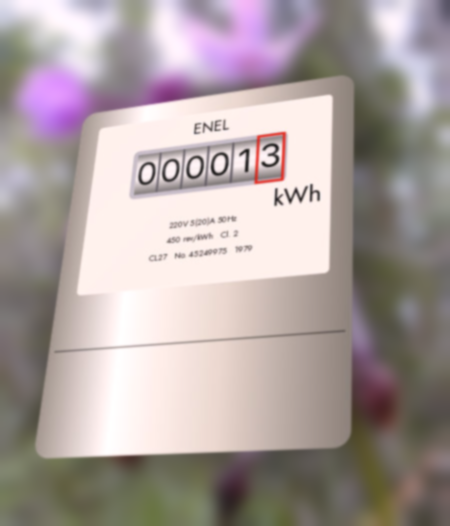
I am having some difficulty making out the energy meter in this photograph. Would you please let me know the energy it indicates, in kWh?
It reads 1.3 kWh
